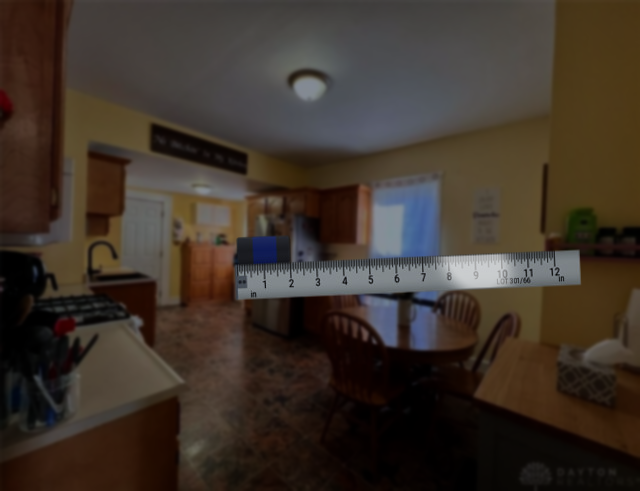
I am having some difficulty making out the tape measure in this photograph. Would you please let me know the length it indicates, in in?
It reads 2 in
